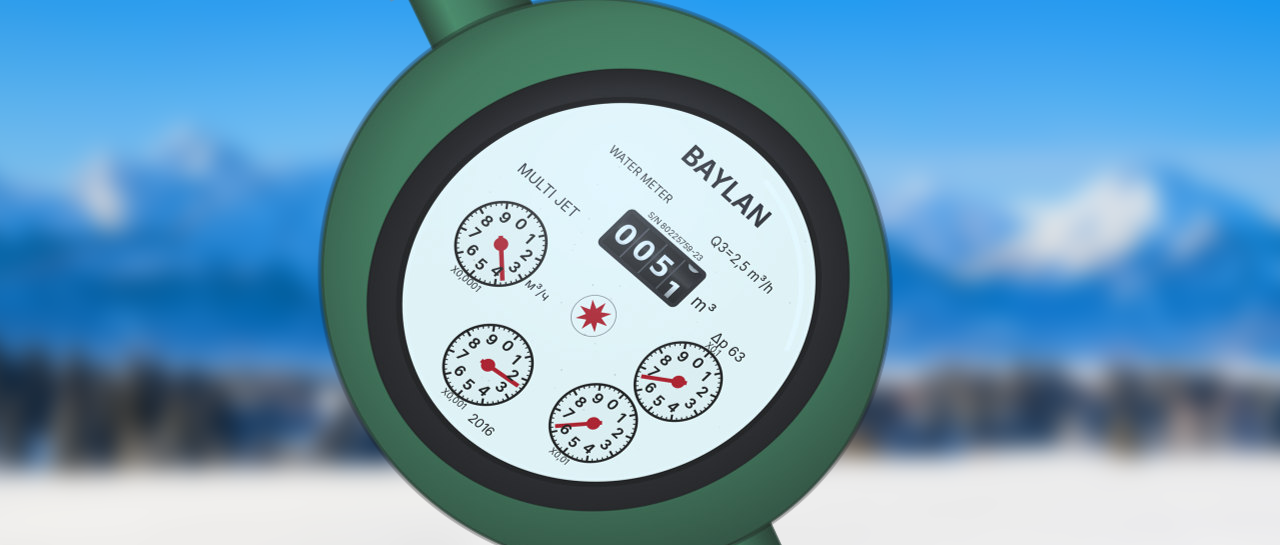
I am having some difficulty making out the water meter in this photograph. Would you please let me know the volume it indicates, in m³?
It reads 50.6623 m³
